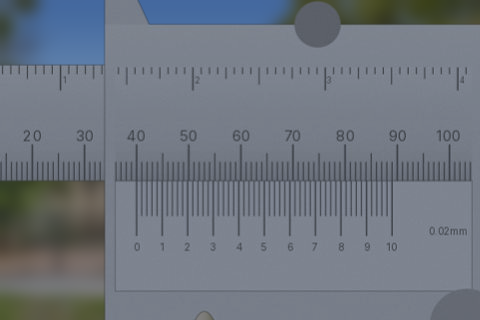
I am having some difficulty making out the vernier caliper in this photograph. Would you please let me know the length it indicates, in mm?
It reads 40.0 mm
